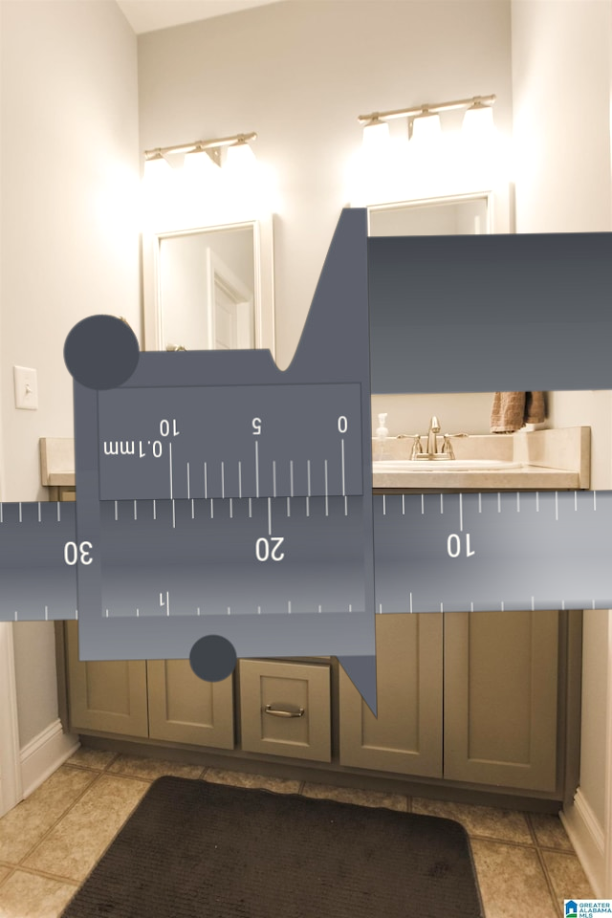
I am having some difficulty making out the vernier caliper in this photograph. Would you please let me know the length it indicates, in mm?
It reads 16.1 mm
